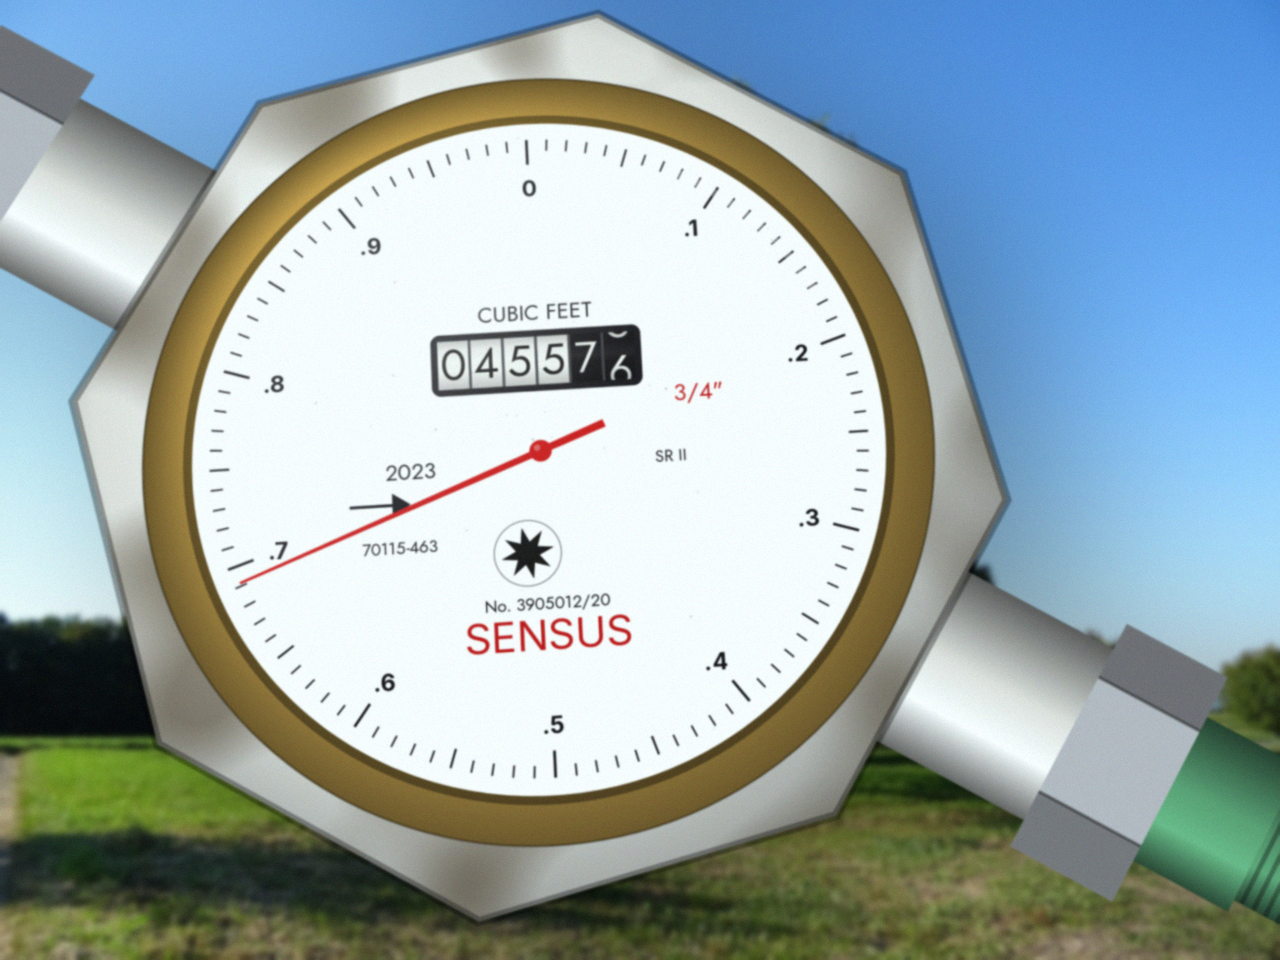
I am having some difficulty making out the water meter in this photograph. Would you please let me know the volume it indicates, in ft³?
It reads 45575.69 ft³
